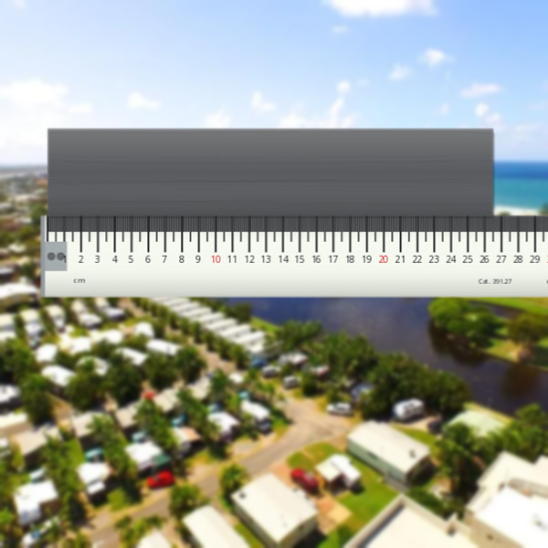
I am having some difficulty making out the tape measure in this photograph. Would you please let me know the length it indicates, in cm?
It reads 26.5 cm
